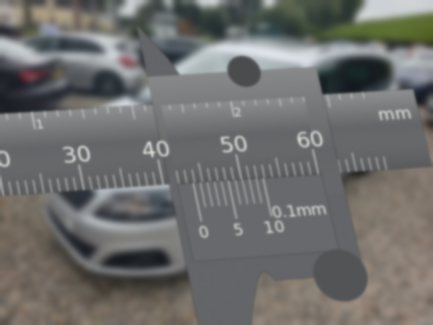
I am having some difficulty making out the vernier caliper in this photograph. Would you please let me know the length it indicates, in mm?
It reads 43.8 mm
